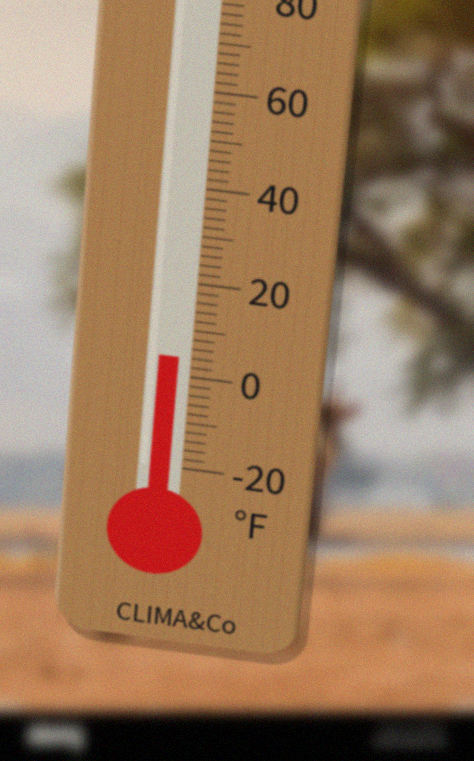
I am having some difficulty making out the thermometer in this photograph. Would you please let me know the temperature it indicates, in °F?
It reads 4 °F
